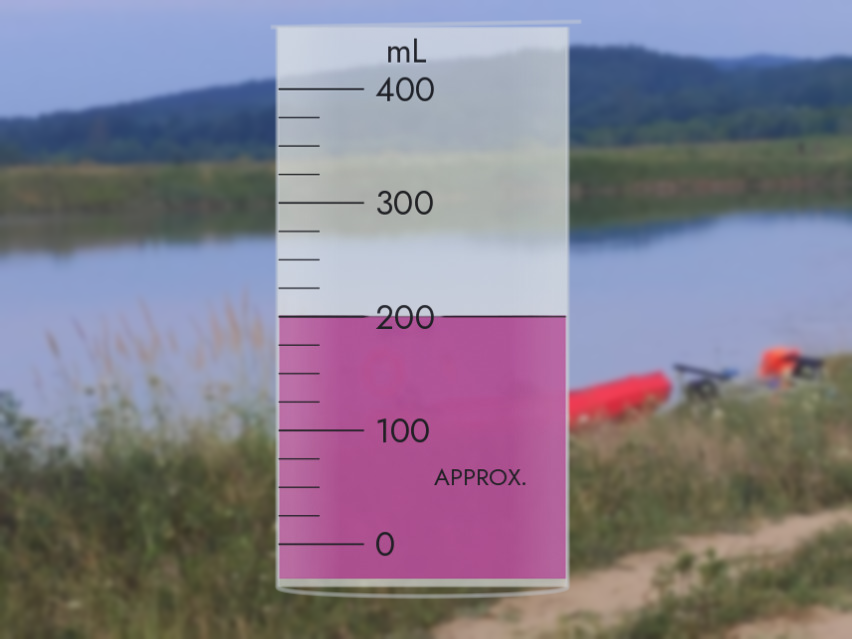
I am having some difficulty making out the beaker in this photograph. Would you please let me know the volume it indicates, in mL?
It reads 200 mL
